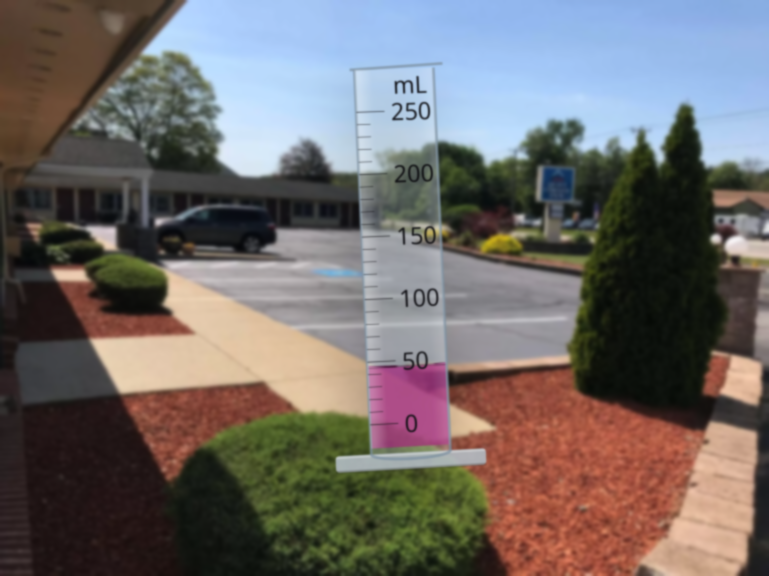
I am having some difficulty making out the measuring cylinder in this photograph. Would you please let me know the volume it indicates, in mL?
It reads 45 mL
